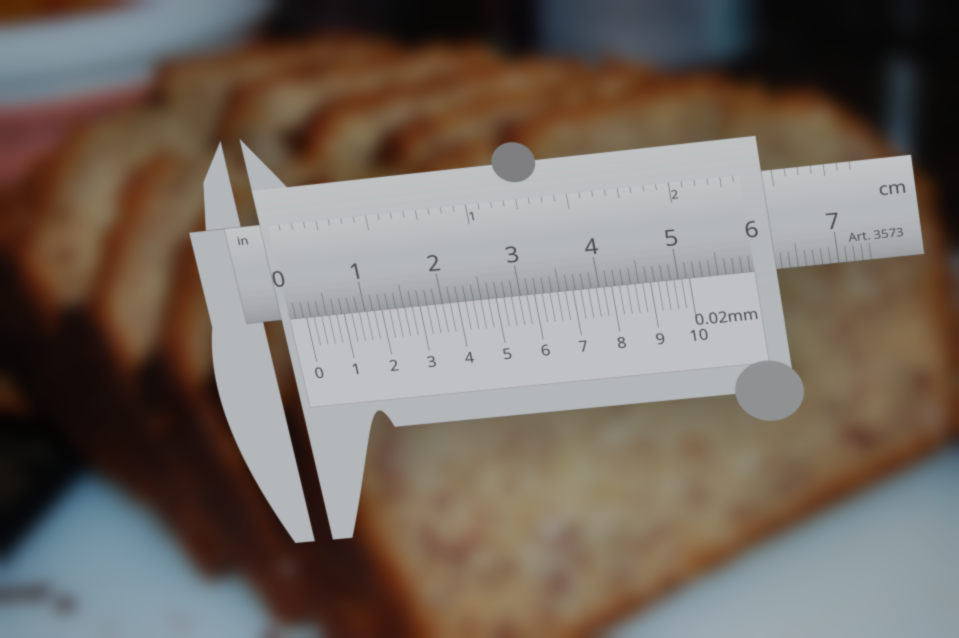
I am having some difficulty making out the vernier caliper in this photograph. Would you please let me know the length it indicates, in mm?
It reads 2.4 mm
